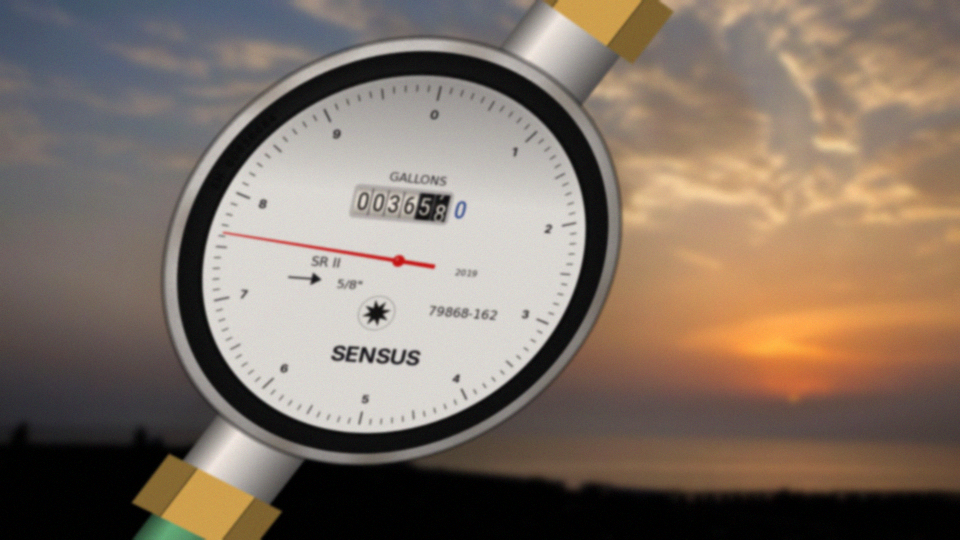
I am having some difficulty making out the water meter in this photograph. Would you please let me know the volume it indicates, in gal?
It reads 36577.6 gal
